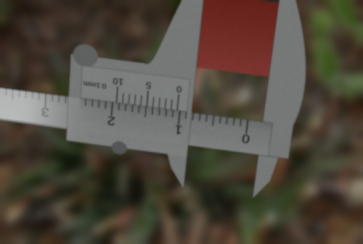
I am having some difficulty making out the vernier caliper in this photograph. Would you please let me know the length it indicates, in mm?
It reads 10.4 mm
